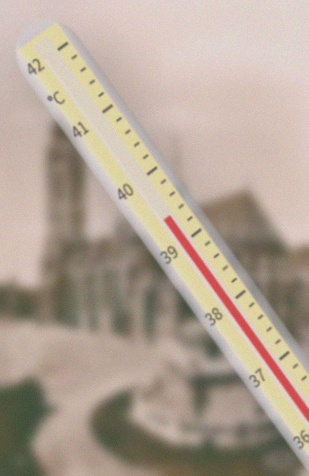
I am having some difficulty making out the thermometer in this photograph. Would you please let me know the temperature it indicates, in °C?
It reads 39.4 °C
